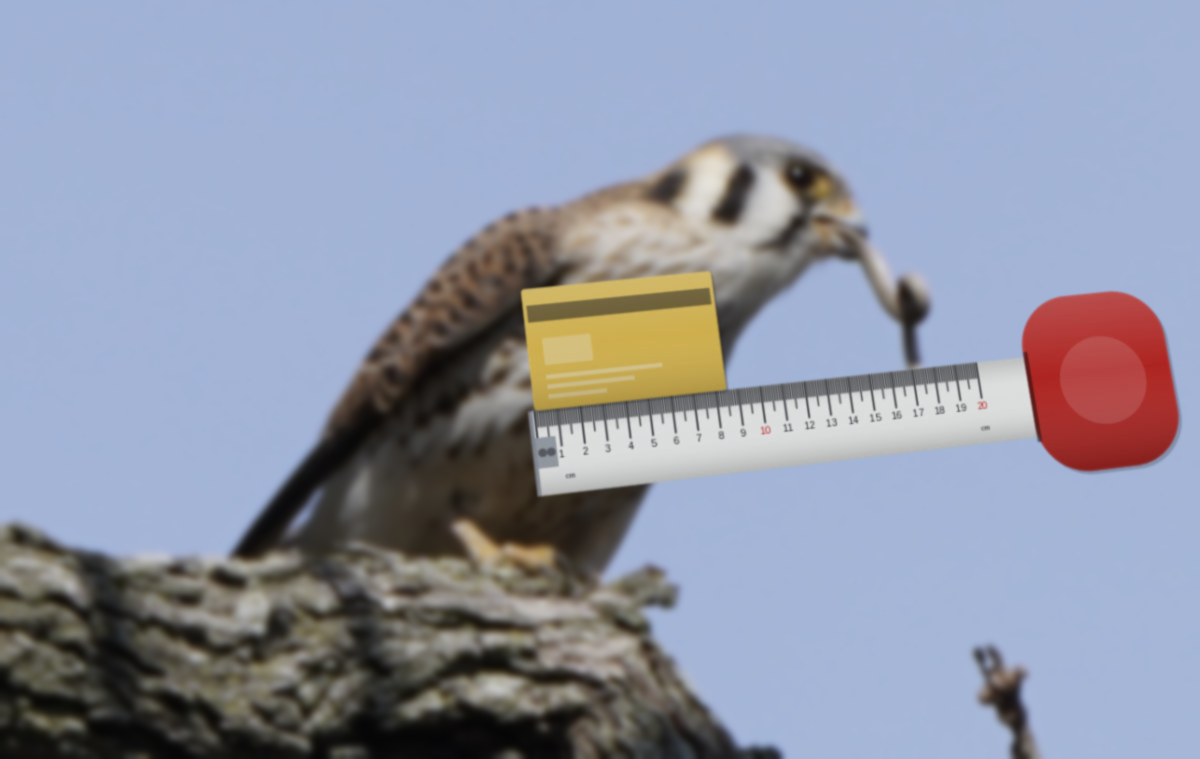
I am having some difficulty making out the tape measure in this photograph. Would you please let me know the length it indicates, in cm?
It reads 8.5 cm
